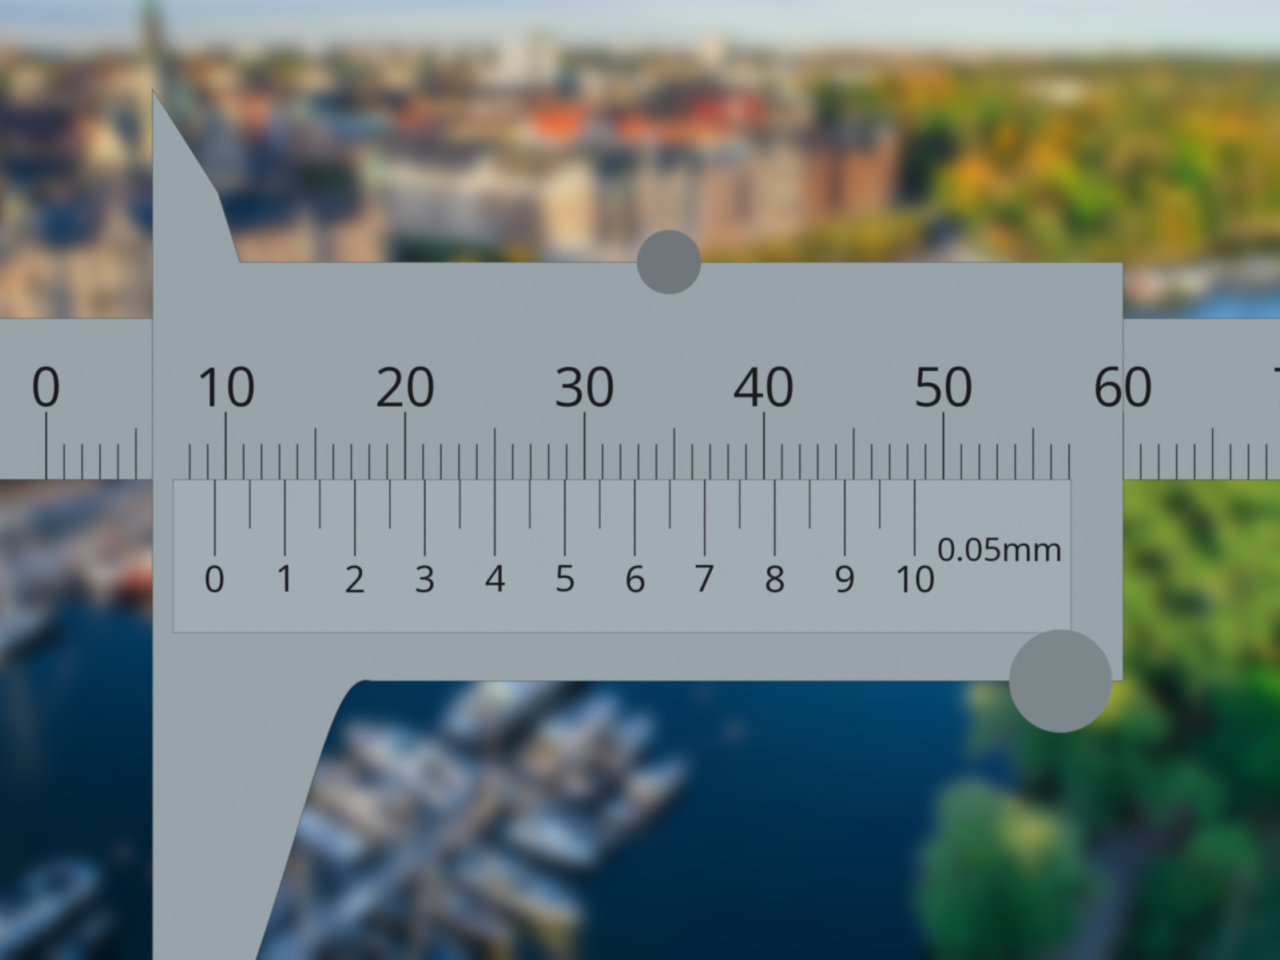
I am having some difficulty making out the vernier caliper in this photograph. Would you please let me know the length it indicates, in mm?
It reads 9.4 mm
